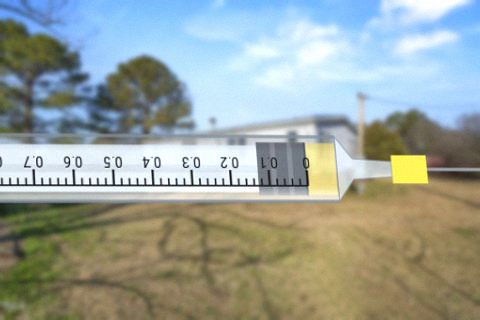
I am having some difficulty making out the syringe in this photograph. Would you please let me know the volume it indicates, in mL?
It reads 0 mL
